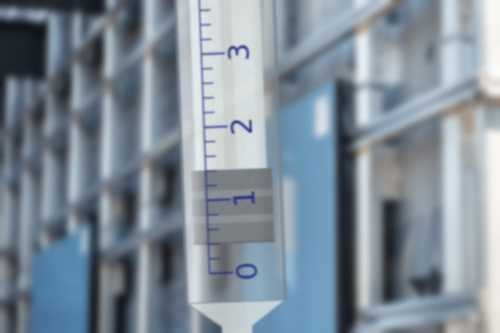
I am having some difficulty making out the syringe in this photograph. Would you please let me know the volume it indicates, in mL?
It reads 0.4 mL
